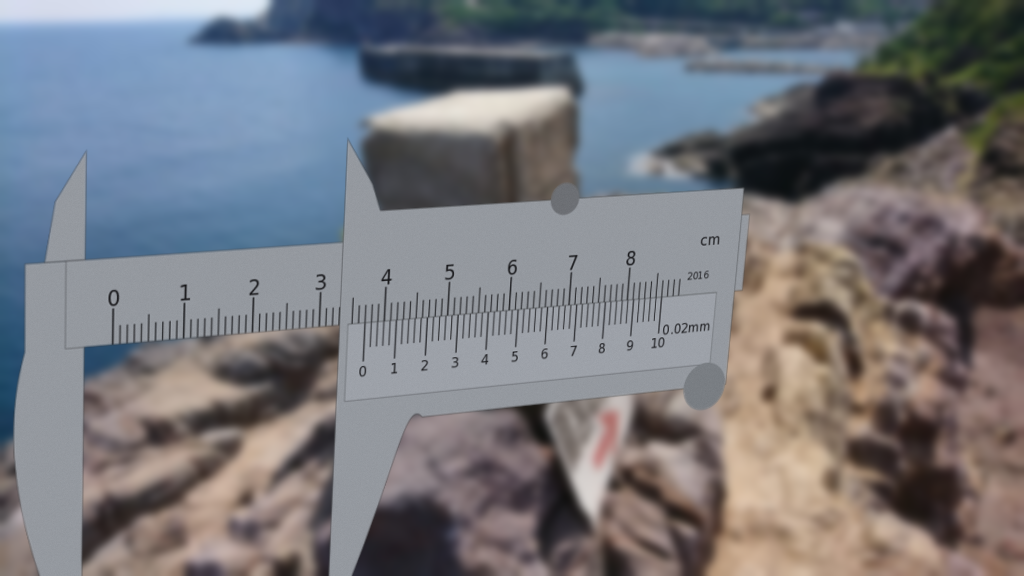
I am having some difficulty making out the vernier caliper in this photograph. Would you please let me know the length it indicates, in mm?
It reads 37.0 mm
